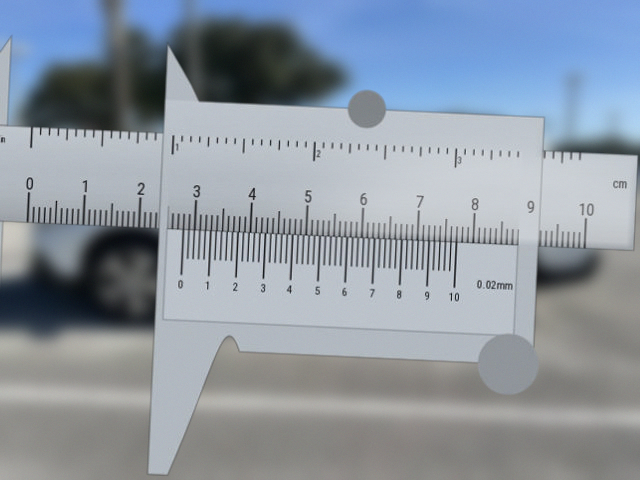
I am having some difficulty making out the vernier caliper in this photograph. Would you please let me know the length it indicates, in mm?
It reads 28.0 mm
